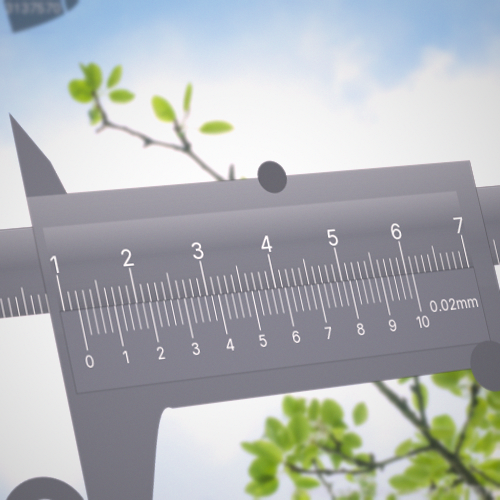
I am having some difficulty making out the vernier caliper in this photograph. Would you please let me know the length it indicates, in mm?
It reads 12.0 mm
